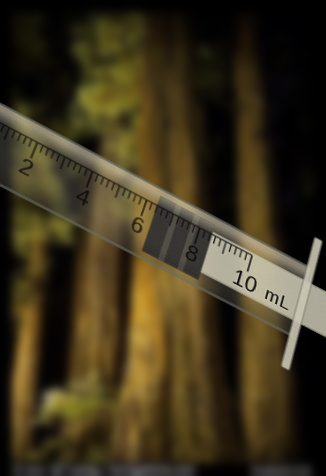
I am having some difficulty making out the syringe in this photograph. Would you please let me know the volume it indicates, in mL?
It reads 6.4 mL
